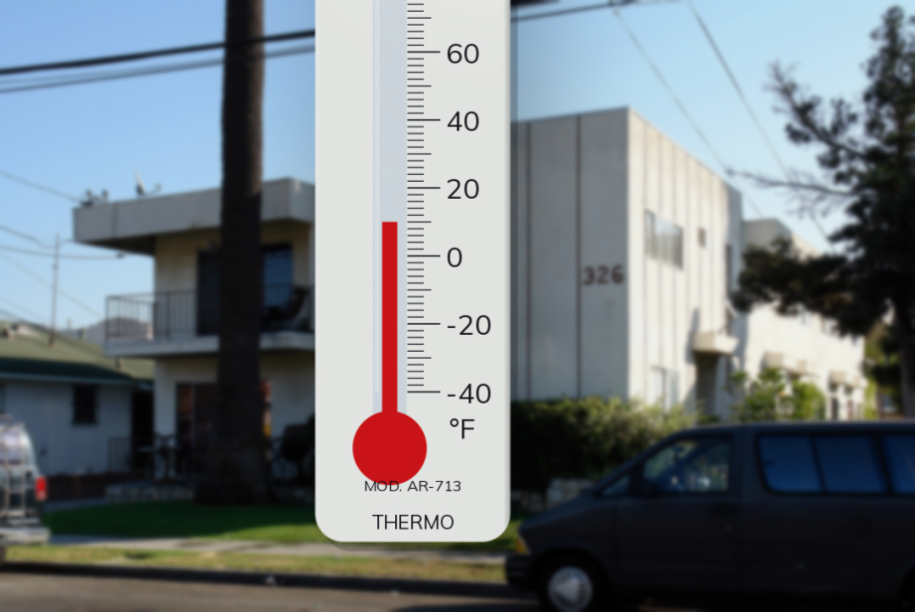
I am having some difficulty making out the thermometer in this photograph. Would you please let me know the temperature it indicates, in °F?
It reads 10 °F
